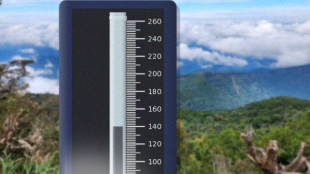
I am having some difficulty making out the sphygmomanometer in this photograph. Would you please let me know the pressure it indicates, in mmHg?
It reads 140 mmHg
